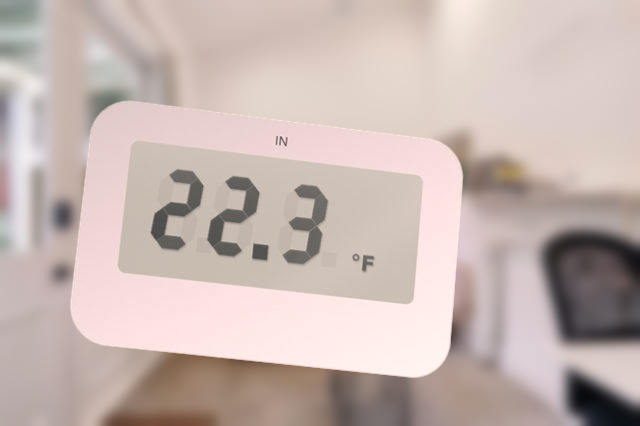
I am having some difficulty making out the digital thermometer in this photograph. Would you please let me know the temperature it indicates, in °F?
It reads 22.3 °F
